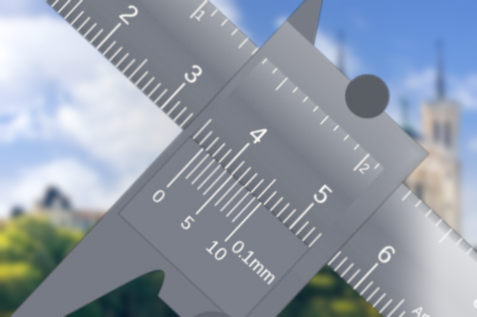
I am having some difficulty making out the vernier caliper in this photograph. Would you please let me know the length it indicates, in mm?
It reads 36.6 mm
